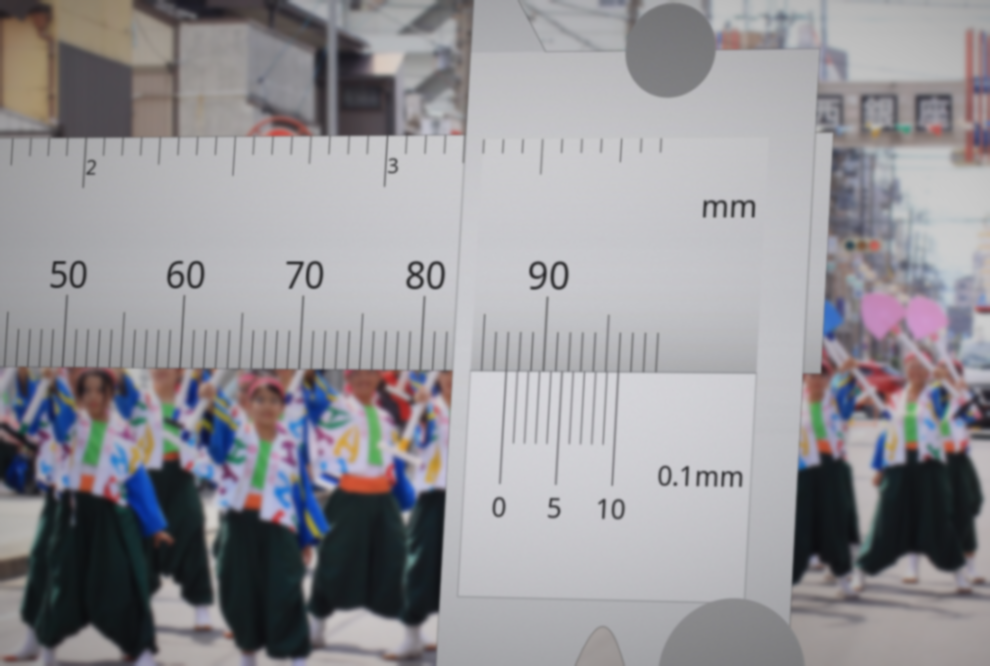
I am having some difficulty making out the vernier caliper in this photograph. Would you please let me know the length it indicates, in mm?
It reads 87.0 mm
